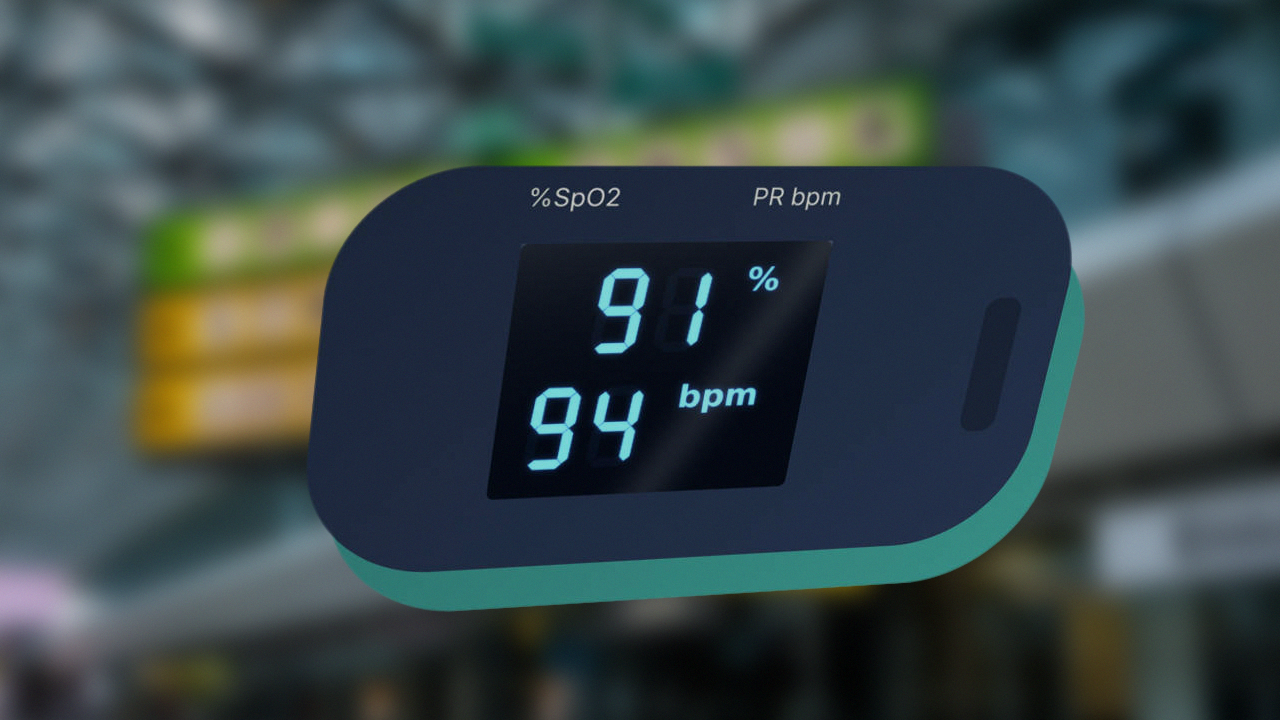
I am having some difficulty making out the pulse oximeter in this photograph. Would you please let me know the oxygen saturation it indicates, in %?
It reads 91 %
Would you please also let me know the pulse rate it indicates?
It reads 94 bpm
